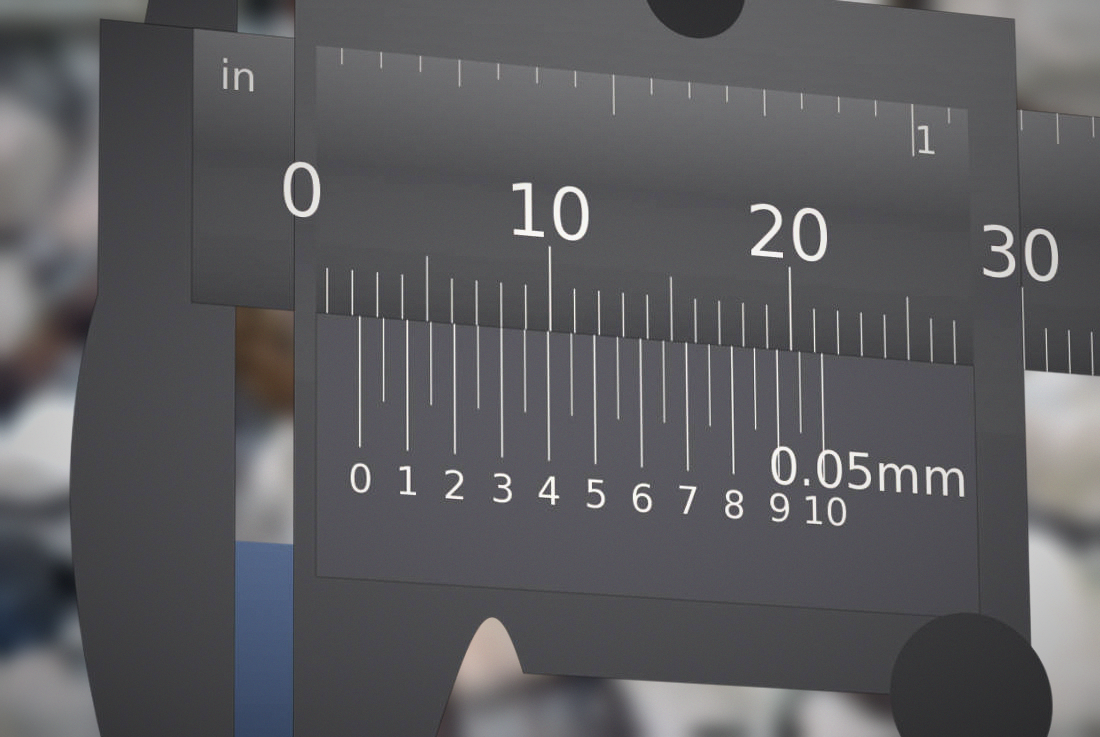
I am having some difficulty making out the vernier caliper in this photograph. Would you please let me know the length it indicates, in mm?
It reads 2.30 mm
